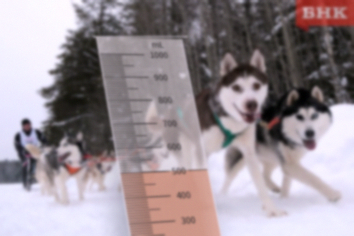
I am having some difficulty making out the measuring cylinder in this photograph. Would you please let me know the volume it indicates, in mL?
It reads 500 mL
